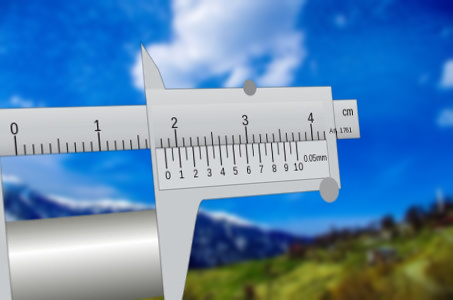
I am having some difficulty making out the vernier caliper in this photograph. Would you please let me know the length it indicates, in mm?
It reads 18.4 mm
